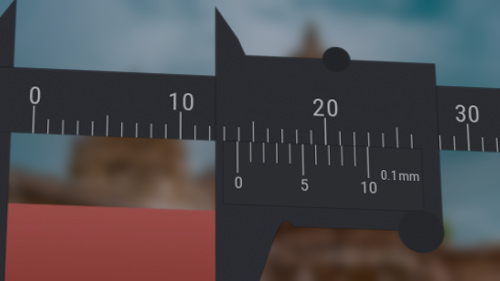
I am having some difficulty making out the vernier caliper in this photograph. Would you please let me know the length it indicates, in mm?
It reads 13.9 mm
